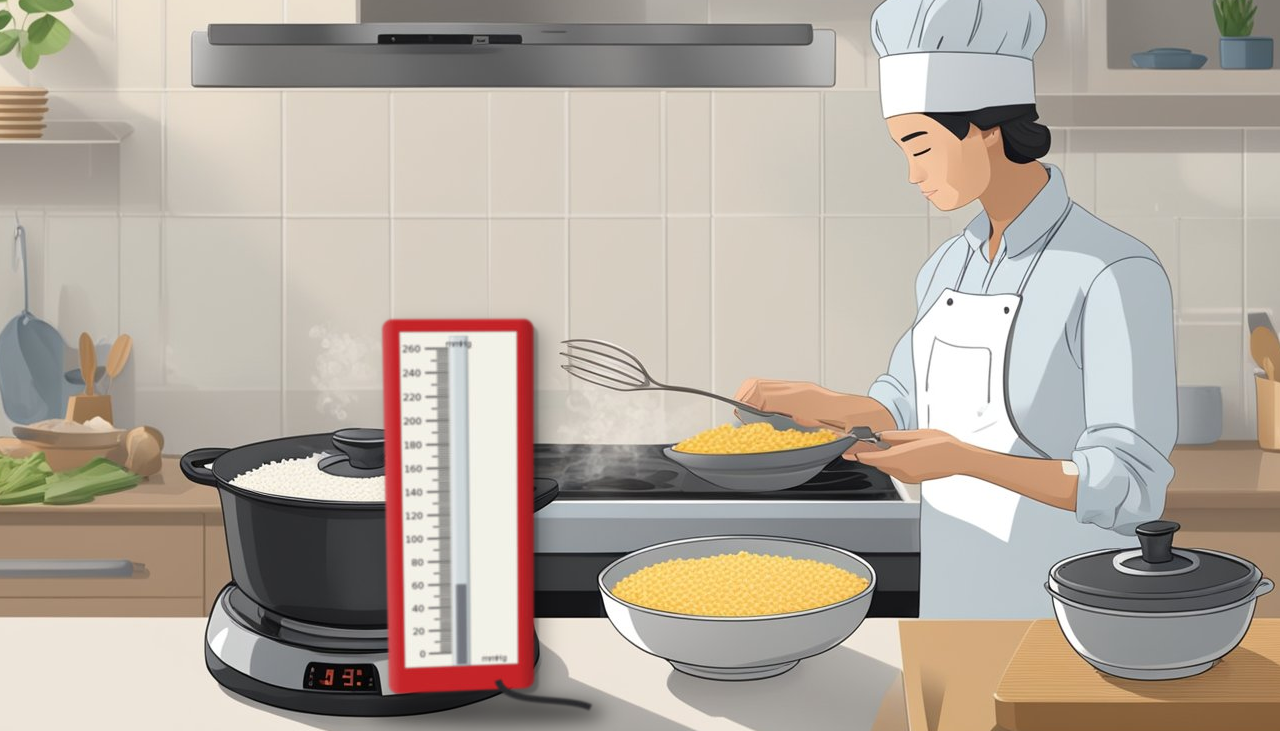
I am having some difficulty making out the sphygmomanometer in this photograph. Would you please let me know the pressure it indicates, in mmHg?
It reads 60 mmHg
